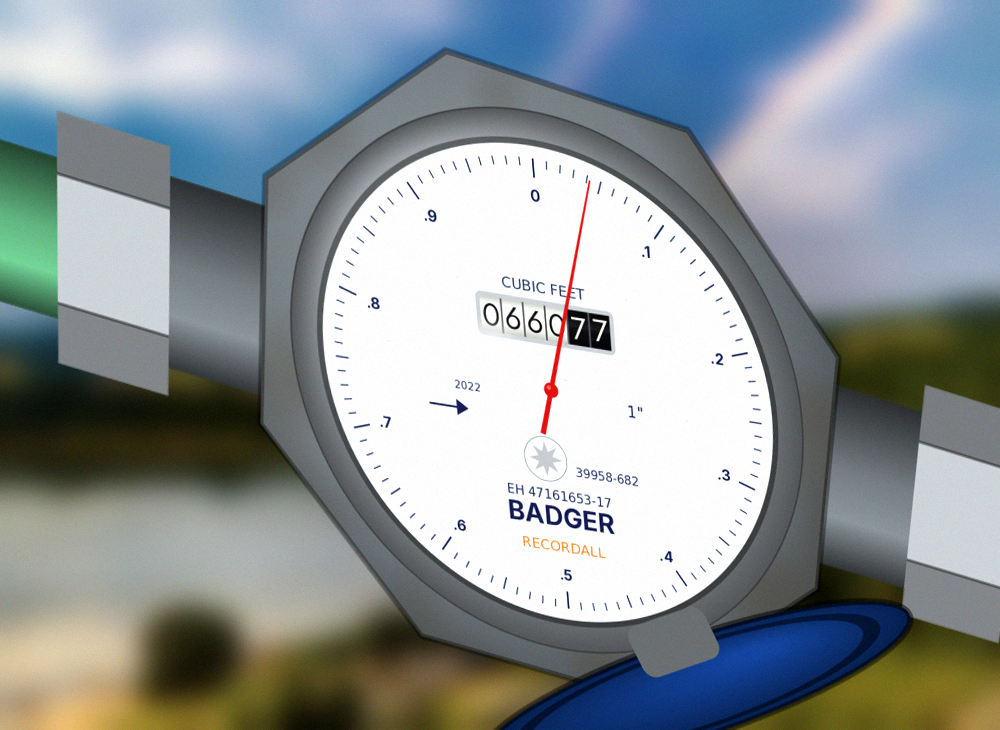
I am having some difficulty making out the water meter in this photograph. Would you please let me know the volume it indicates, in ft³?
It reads 66077.04 ft³
